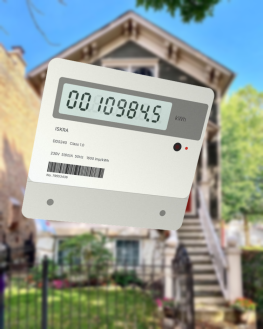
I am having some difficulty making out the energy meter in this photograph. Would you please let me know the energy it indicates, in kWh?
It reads 10984.5 kWh
